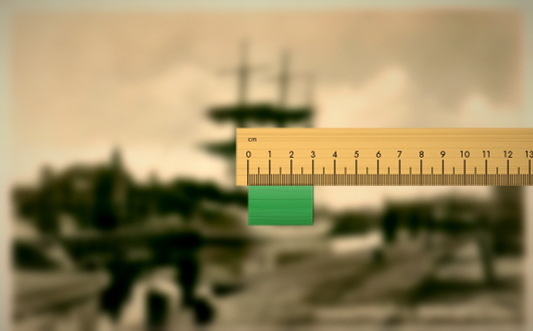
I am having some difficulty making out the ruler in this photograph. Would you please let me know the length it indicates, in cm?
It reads 3 cm
